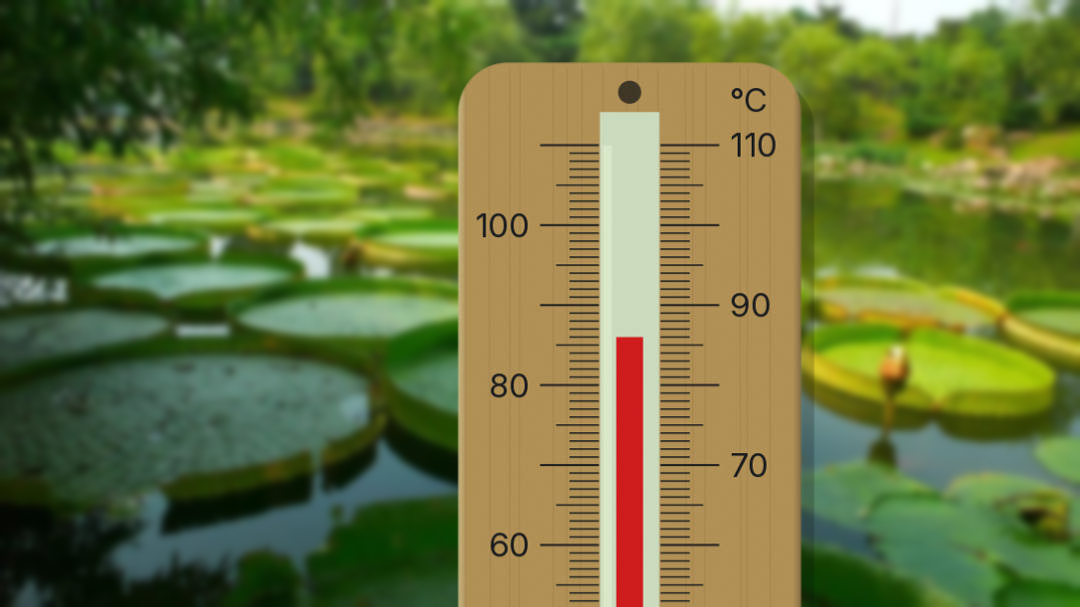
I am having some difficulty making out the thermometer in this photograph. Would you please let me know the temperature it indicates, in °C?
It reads 86 °C
